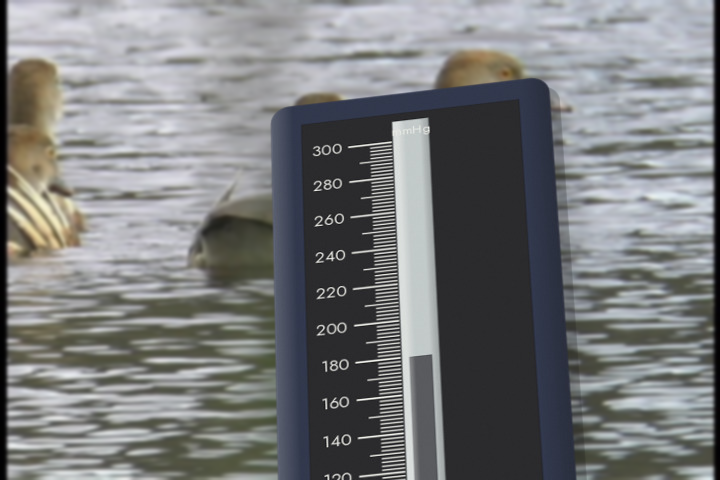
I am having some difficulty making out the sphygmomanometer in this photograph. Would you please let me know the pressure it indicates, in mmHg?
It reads 180 mmHg
